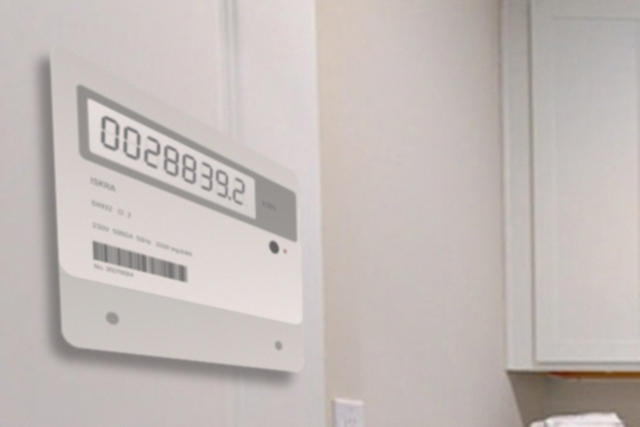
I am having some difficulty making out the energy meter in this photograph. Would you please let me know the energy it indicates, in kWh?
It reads 28839.2 kWh
